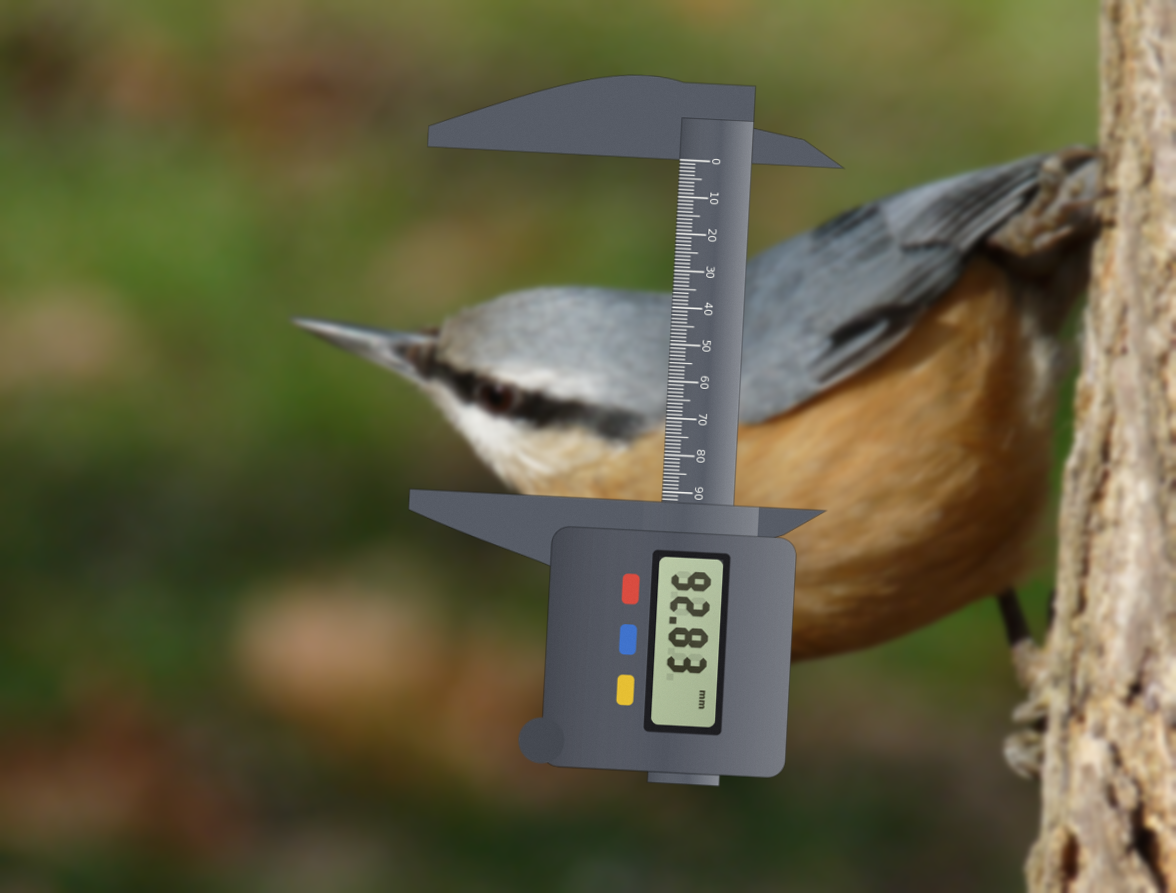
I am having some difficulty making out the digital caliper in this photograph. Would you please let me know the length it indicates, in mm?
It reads 92.83 mm
